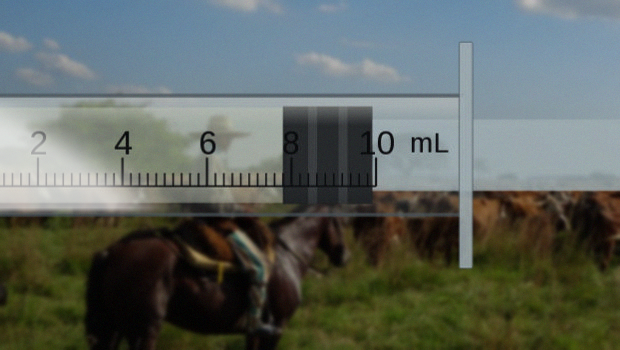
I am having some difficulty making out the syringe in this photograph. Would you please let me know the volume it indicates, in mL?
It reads 7.8 mL
